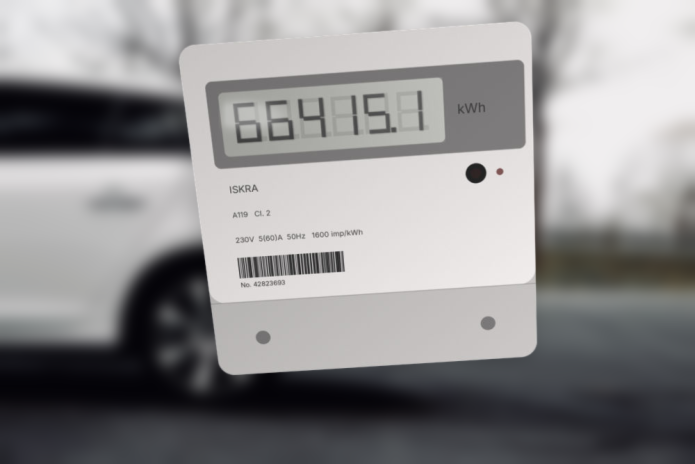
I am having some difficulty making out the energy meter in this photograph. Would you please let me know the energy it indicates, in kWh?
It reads 66415.1 kWh
